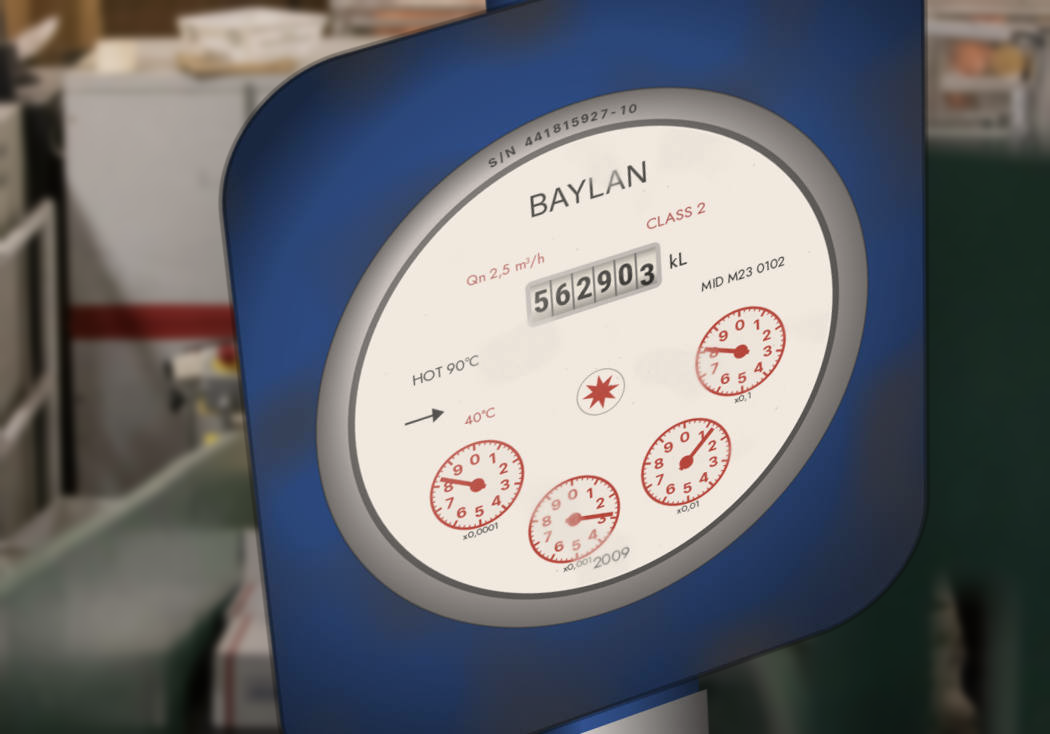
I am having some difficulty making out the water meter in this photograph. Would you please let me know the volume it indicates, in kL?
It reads 562902.8128 kL
